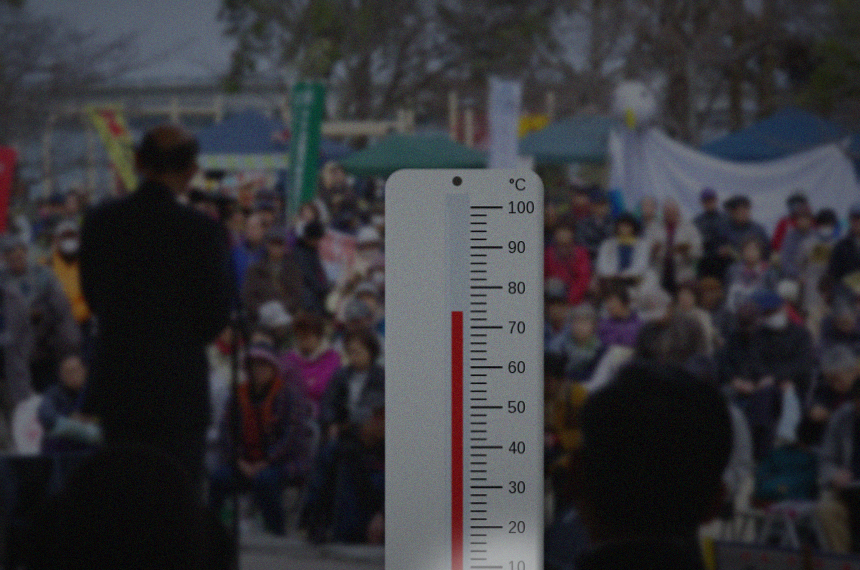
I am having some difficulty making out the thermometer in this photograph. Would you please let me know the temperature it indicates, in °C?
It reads 74 °C
